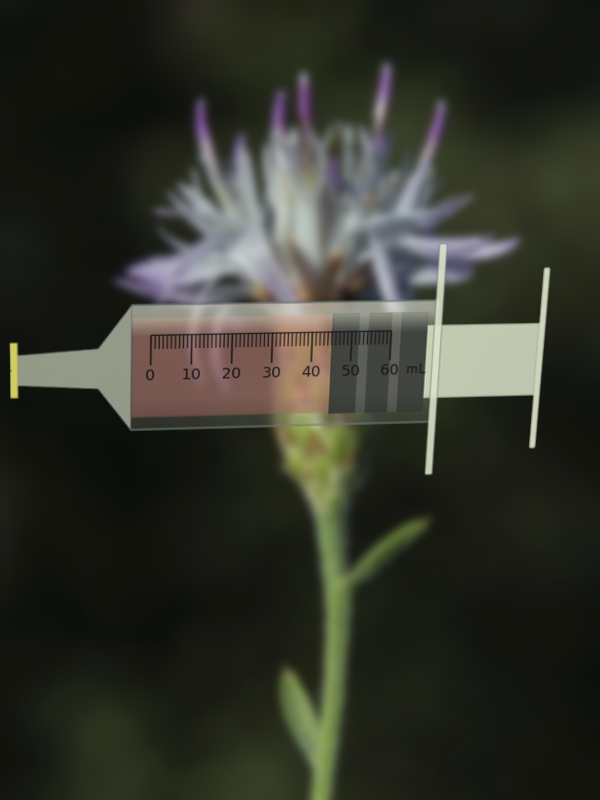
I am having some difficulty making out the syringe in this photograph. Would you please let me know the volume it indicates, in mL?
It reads 45 mL
